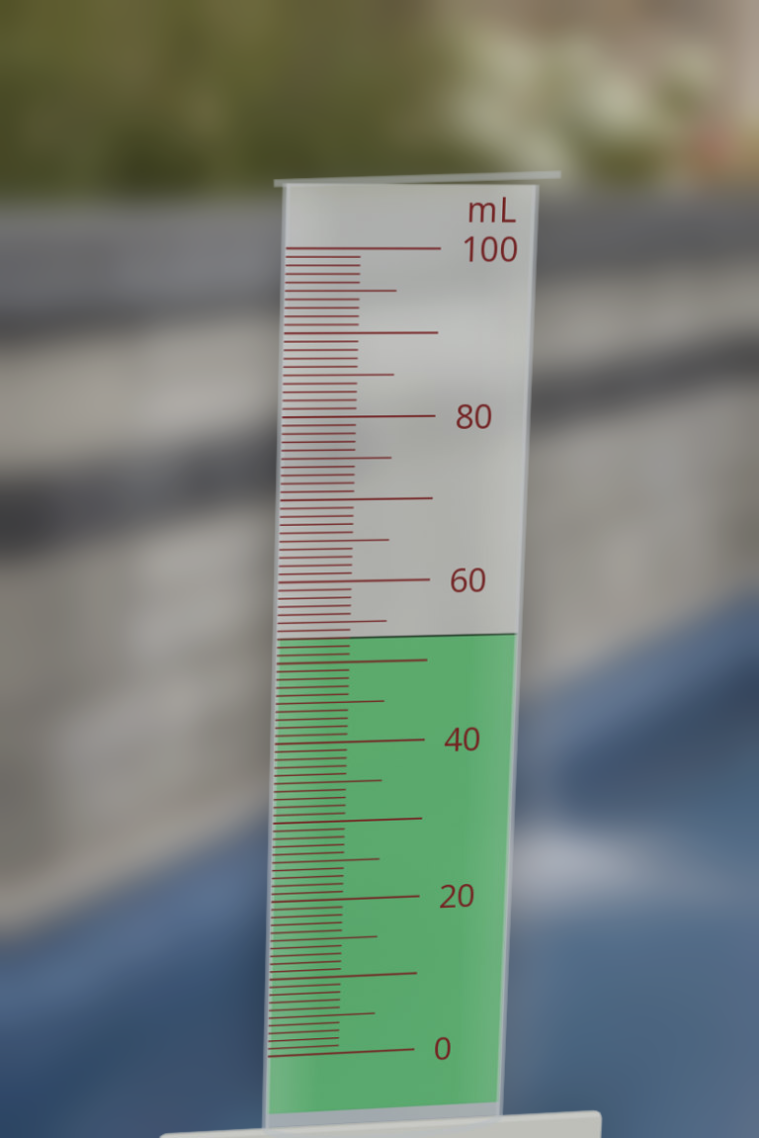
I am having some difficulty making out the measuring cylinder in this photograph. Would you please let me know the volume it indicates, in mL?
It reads 53 mL
